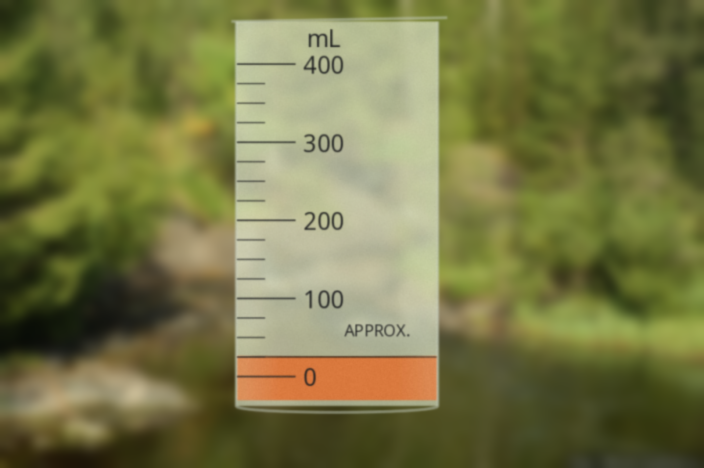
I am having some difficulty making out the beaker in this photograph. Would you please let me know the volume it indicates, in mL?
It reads 25 mL
